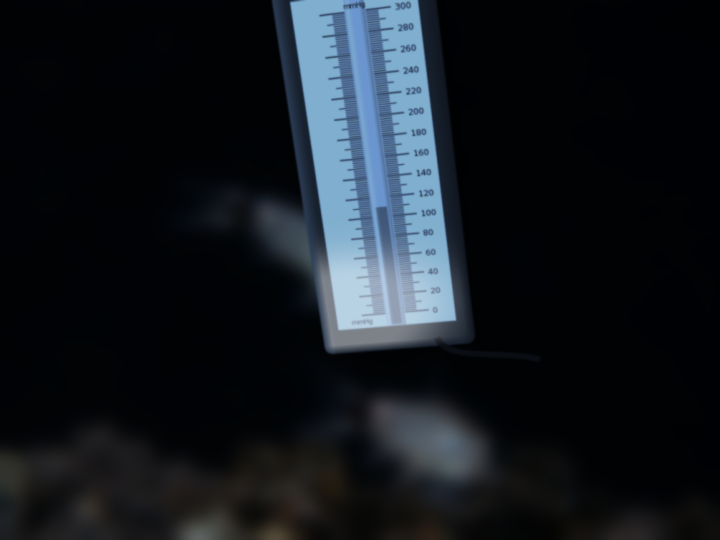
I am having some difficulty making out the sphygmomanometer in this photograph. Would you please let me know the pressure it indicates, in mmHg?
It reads 110 mmHg
